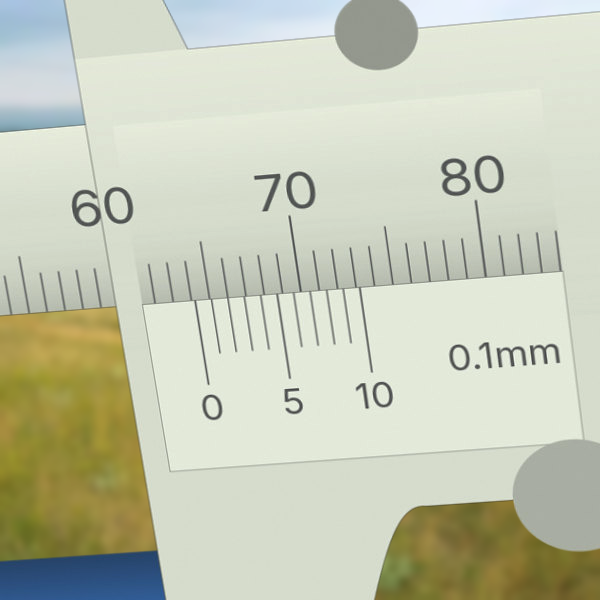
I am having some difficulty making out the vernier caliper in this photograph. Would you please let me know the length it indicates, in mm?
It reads 64.2 mm
